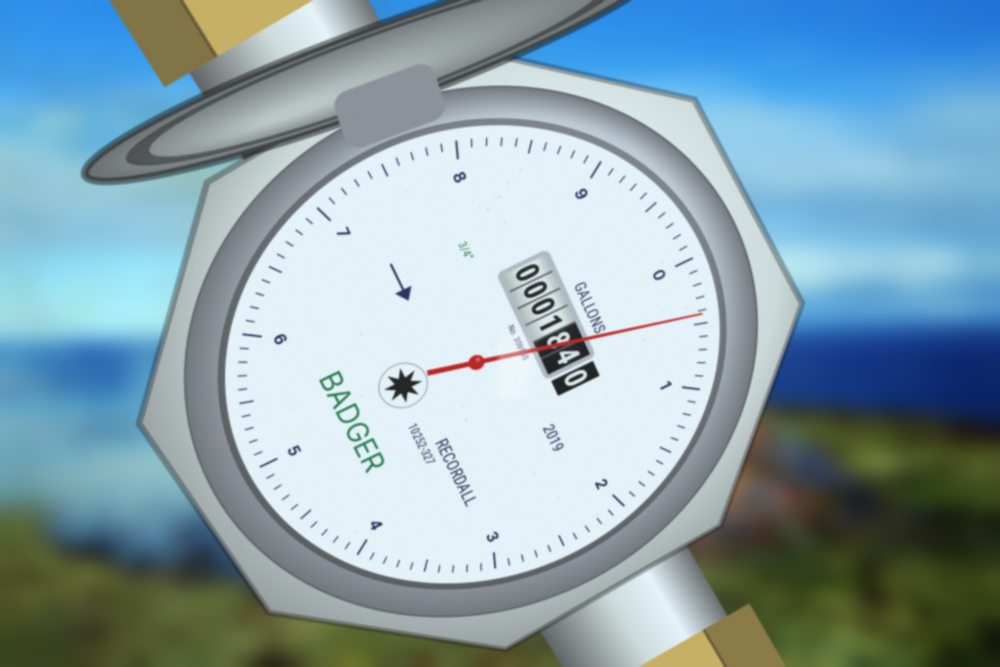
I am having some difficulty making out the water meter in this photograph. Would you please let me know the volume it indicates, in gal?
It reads 1840.4 gal
